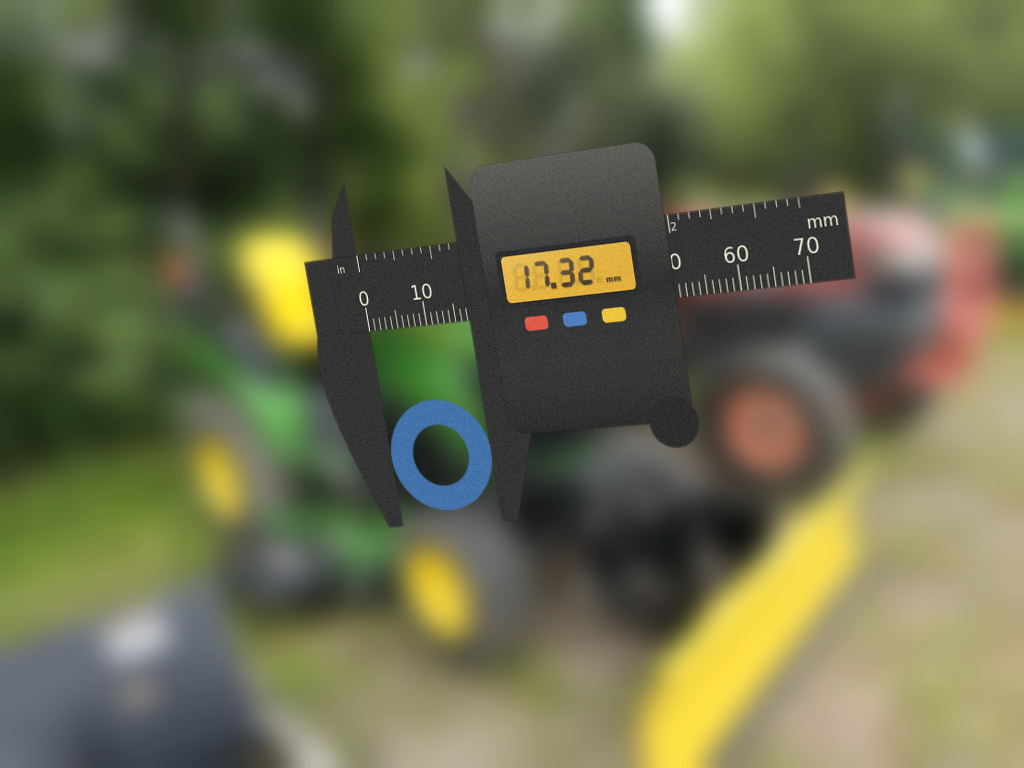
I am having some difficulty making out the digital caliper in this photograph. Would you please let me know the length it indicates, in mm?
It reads 17.32 mm
